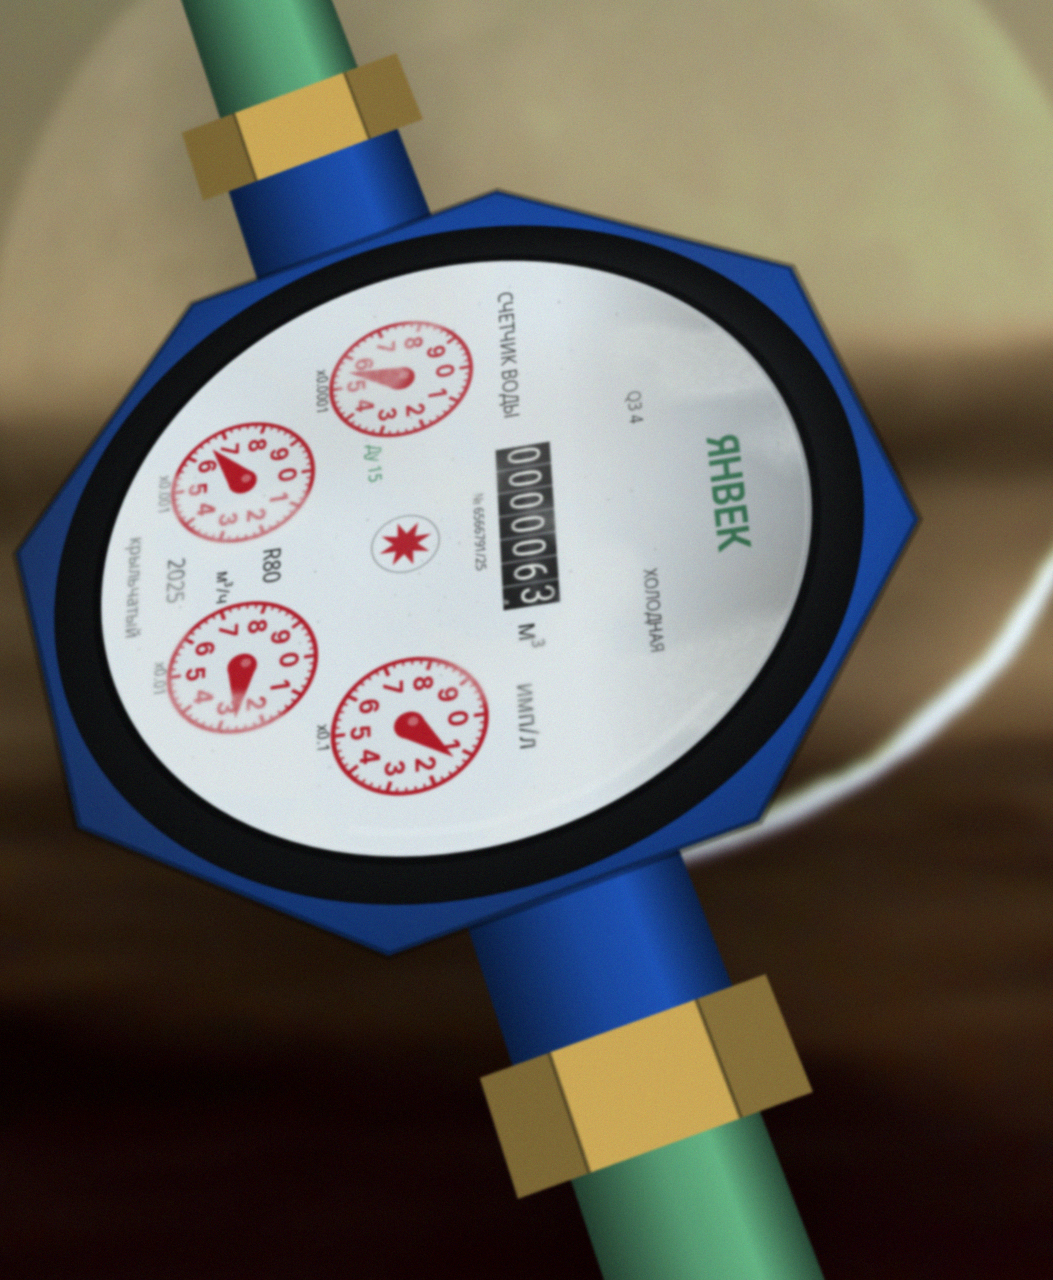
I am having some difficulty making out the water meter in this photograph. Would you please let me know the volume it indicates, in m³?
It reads 63.1265 m³
